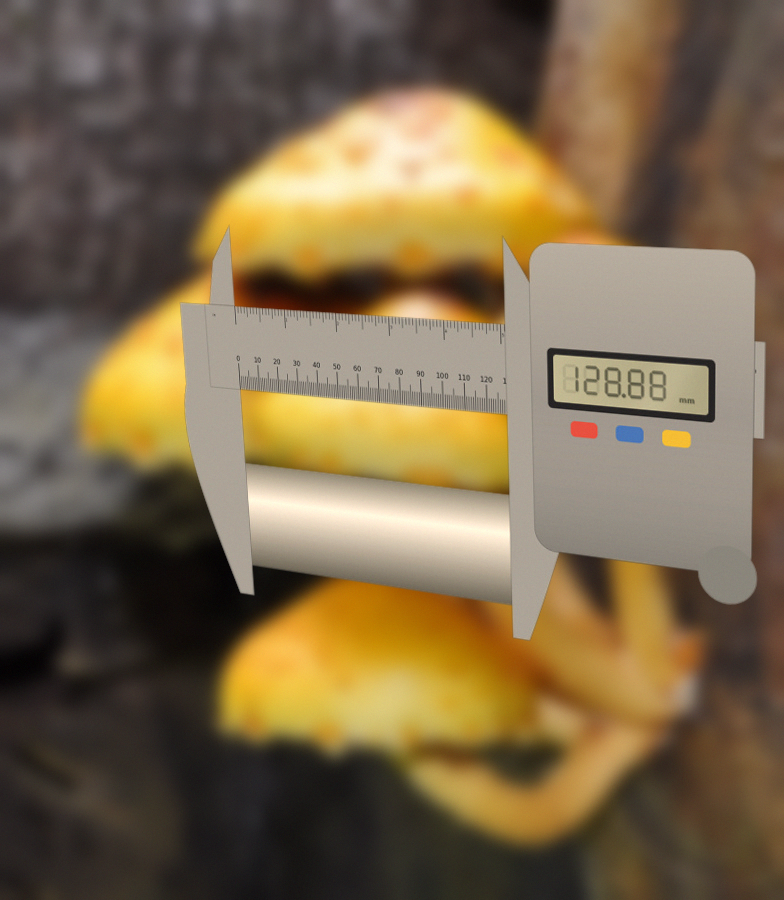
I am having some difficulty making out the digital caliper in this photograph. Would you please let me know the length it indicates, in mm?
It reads 128.88 mm
